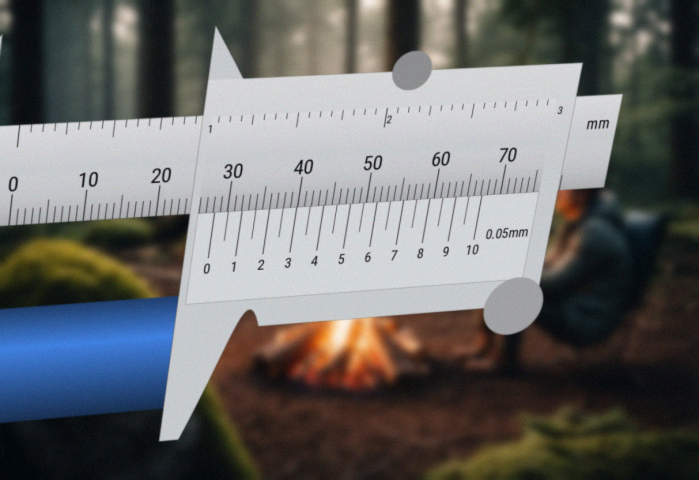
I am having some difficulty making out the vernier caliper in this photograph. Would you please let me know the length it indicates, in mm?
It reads 28.2 mm
